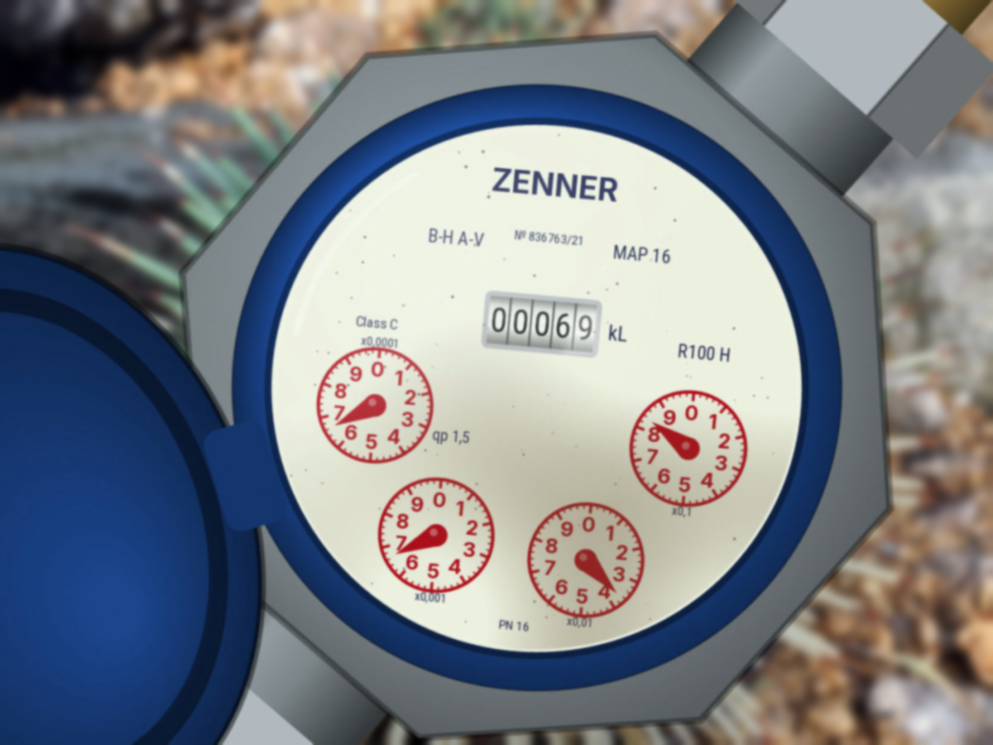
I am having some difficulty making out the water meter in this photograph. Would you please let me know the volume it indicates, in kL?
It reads 69.8366 kL
